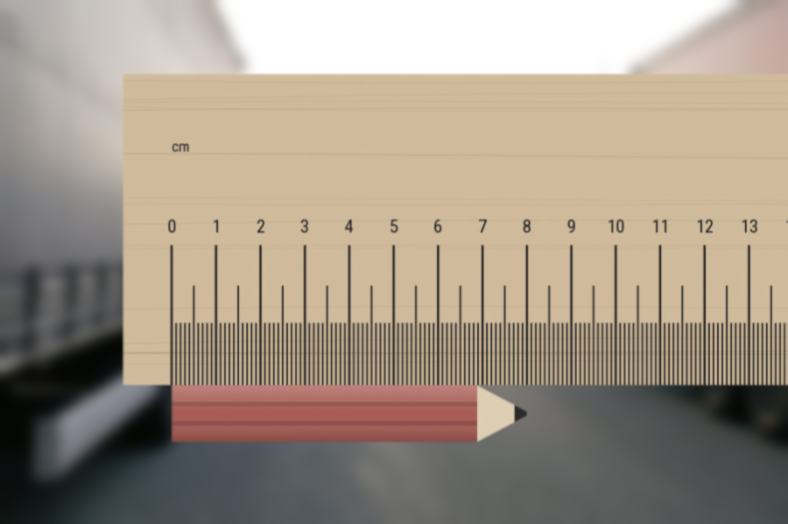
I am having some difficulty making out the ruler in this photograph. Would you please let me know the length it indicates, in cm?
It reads 8 cm
